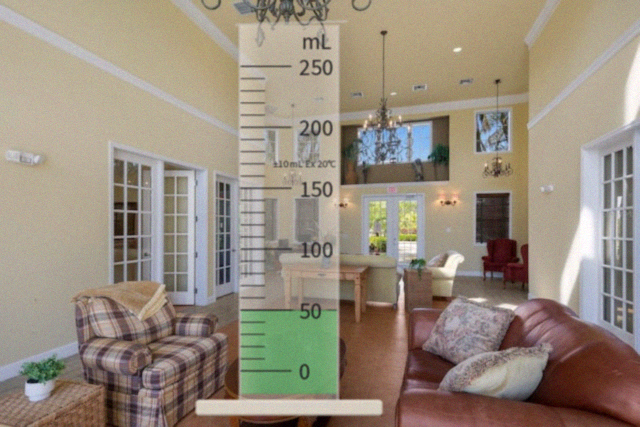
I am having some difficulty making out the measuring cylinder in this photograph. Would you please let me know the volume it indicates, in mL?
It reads 50 mL
